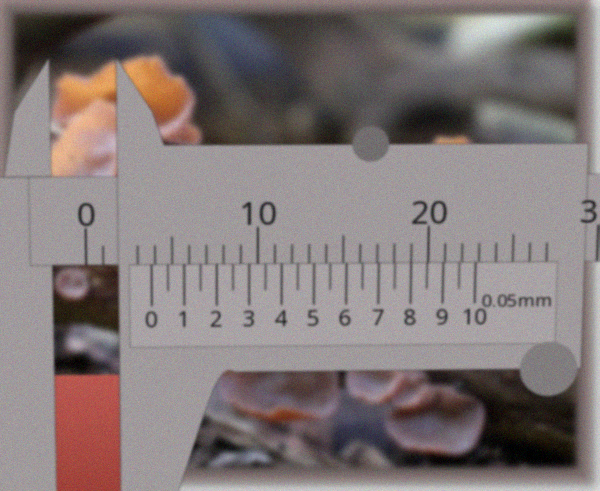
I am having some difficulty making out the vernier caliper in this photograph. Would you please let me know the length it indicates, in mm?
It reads 3.8 mm
